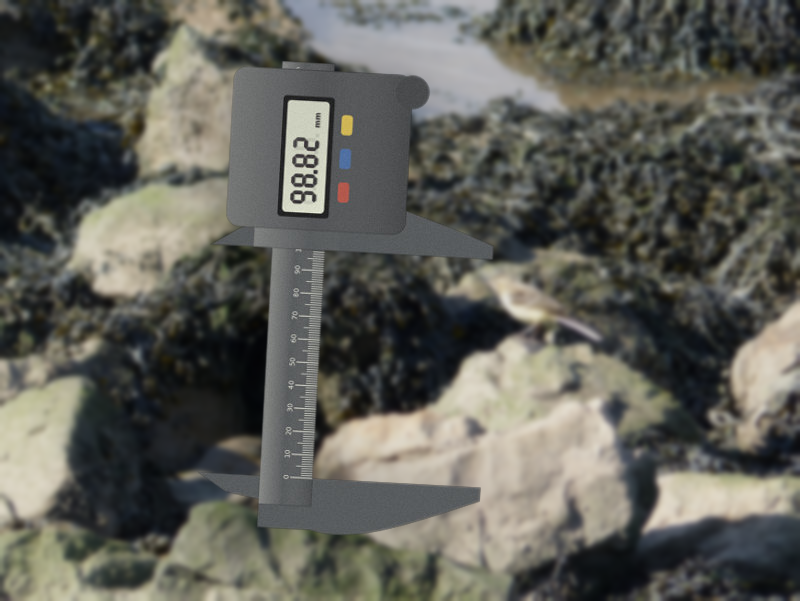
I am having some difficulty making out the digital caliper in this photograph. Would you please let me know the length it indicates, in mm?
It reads 98.82 mm
